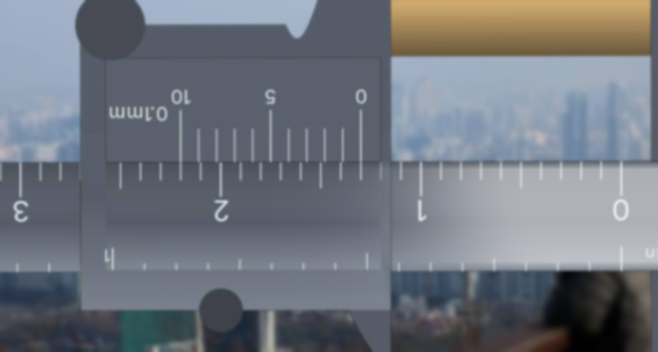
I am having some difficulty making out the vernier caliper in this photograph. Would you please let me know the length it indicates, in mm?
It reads 13.0 mm
